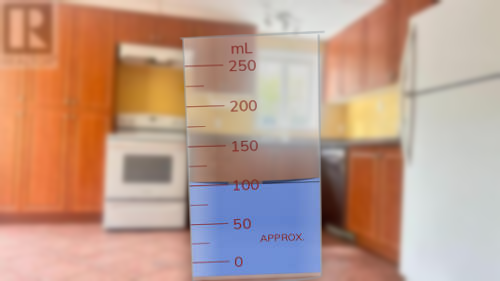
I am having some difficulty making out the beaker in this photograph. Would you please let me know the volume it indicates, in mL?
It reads 100 mL
